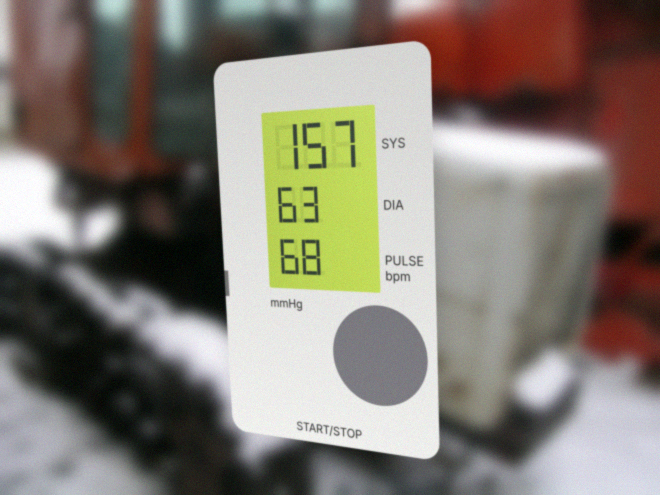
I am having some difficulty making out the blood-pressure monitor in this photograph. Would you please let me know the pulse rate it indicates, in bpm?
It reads 68 bpm
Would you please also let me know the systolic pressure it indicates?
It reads 157 mmHg
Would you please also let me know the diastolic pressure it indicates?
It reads 63 mmHg
